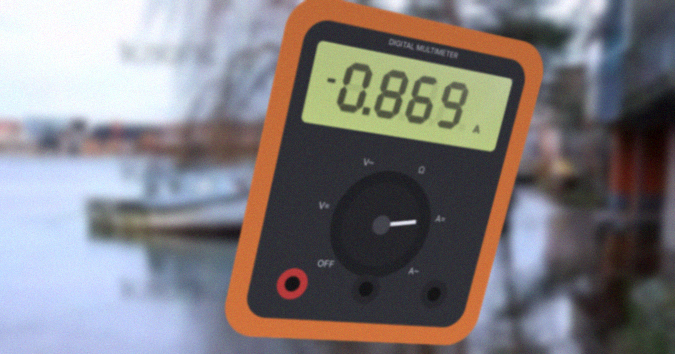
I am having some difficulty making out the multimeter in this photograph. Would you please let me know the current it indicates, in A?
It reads -0.869 A
